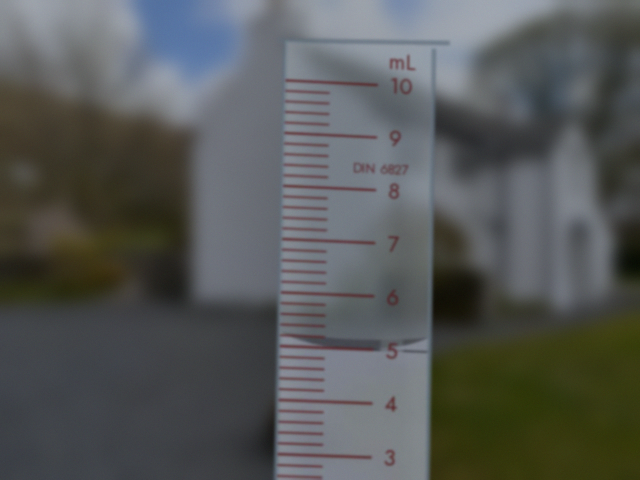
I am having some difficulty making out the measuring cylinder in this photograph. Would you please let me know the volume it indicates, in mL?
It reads 5 mL
